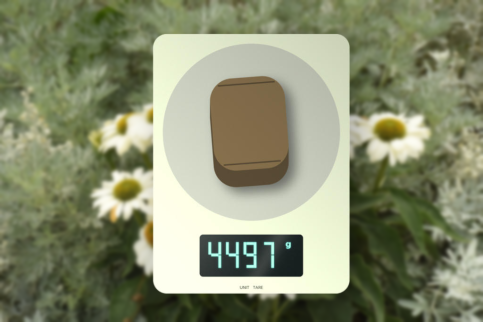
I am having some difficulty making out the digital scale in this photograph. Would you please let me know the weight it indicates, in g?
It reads 4497 g
